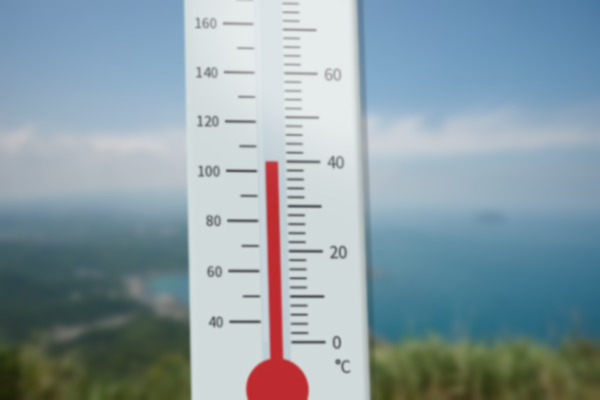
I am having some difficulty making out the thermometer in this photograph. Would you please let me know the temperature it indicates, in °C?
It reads 40 °C
